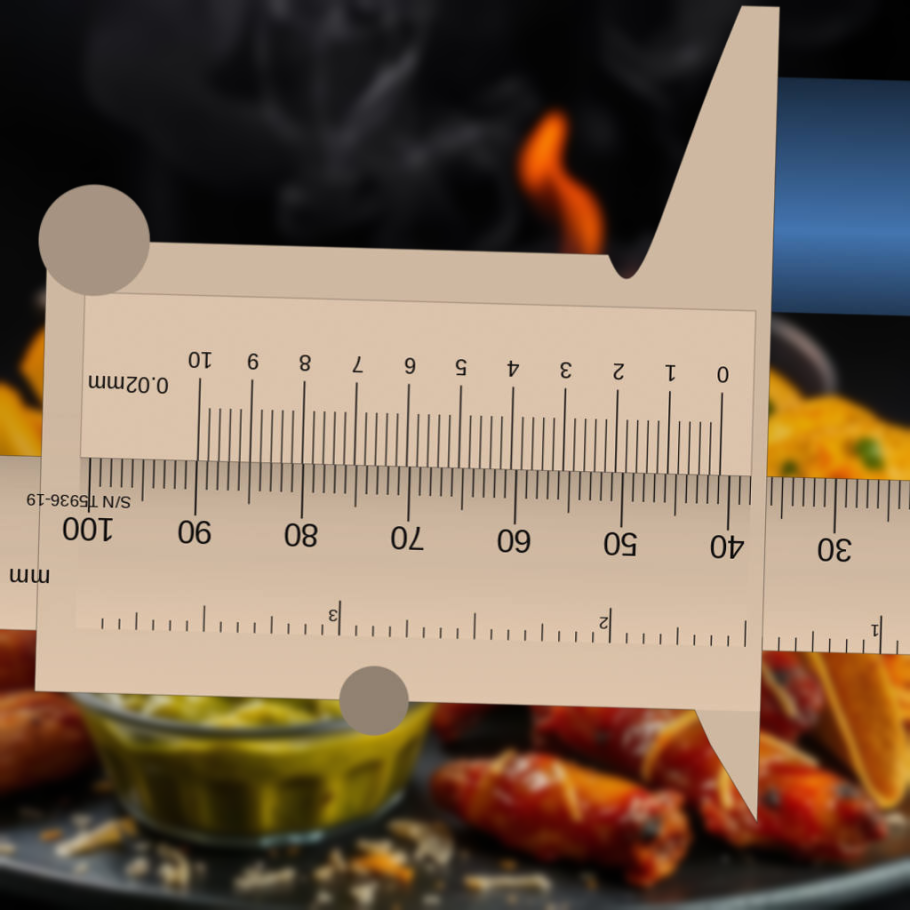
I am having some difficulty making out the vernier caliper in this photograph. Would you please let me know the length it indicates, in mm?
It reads 40.9 mm
